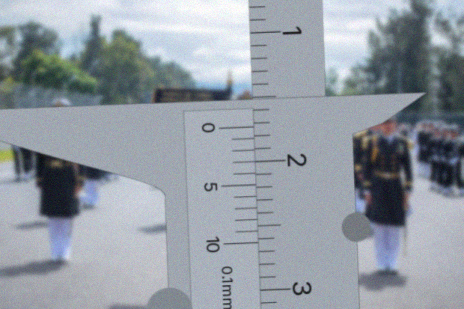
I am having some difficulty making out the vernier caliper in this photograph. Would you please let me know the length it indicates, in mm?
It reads 17.3 mm
